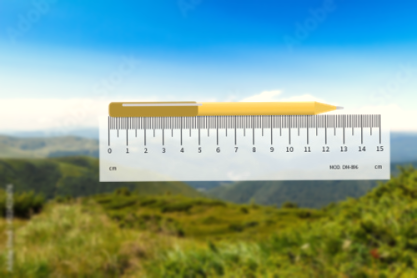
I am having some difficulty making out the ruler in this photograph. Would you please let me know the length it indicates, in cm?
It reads 13 cm
